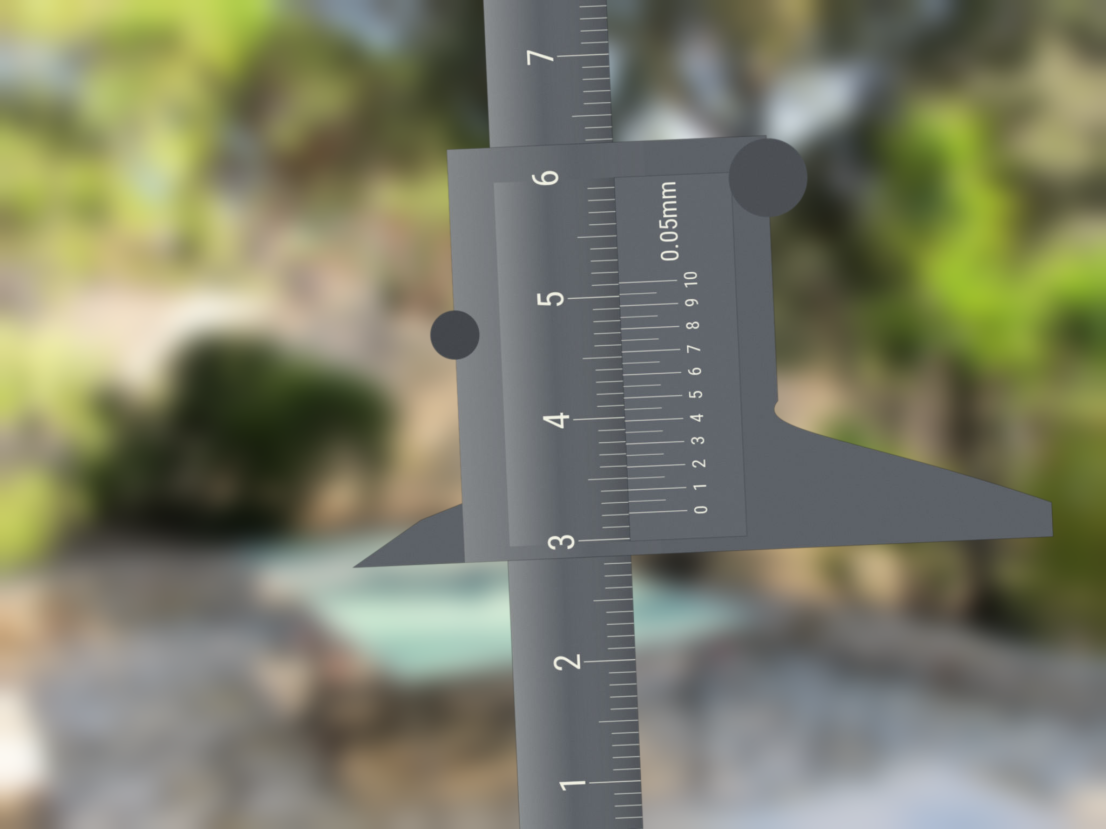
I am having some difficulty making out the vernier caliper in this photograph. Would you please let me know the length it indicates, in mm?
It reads 32.1 mm
